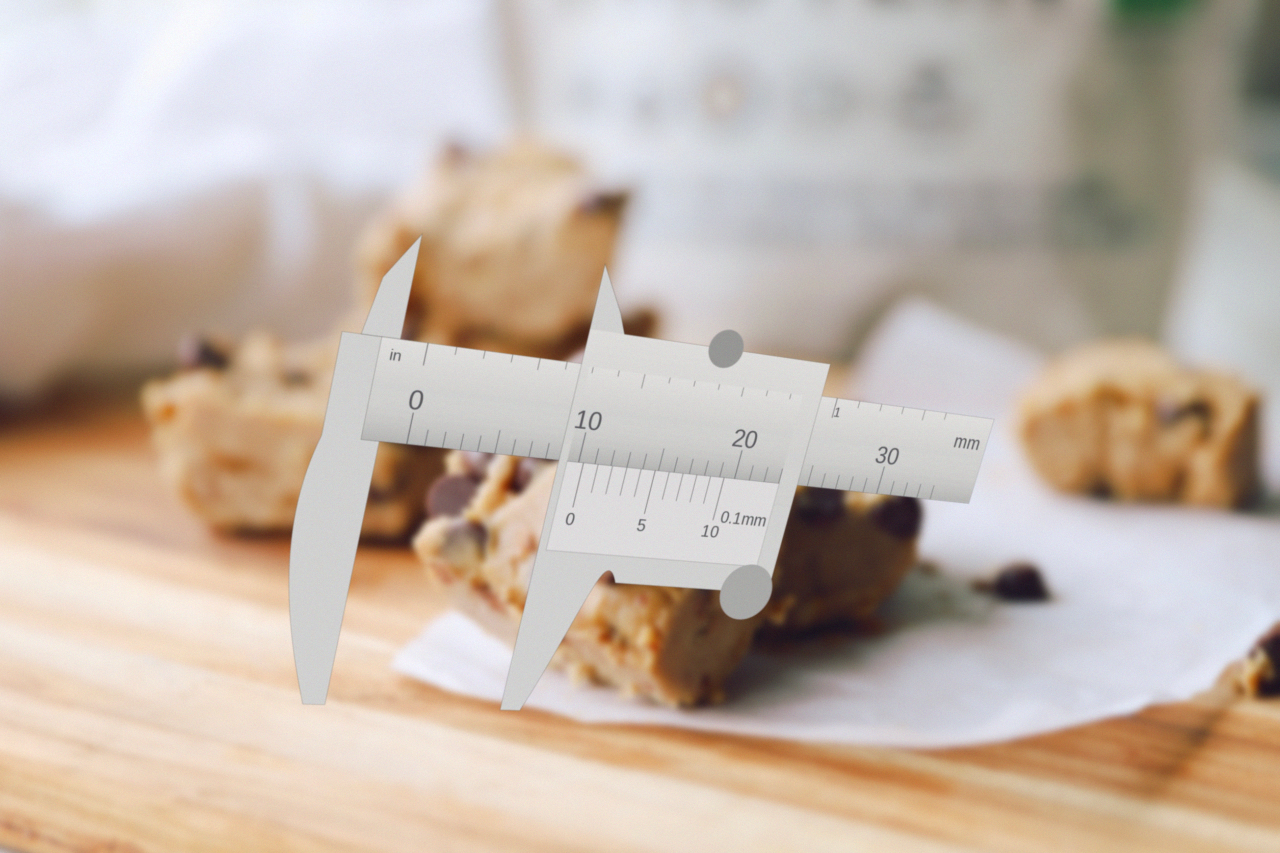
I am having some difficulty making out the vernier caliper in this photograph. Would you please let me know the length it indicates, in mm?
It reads 10.3 mm
